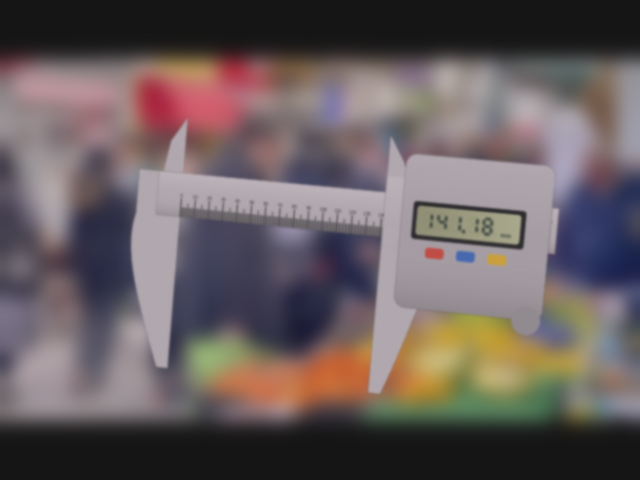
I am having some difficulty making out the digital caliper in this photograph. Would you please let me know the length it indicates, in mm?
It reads 141.18 mm
